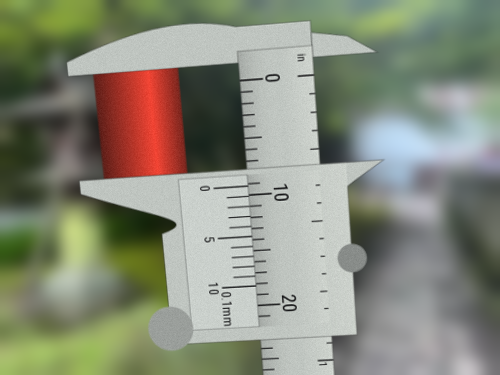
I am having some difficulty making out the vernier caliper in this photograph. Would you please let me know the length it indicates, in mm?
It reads 9.2 mm
